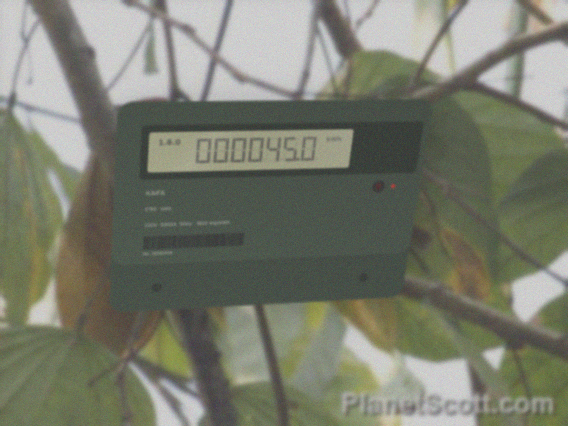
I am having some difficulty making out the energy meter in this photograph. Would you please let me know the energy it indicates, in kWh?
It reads 45.0 kWh
